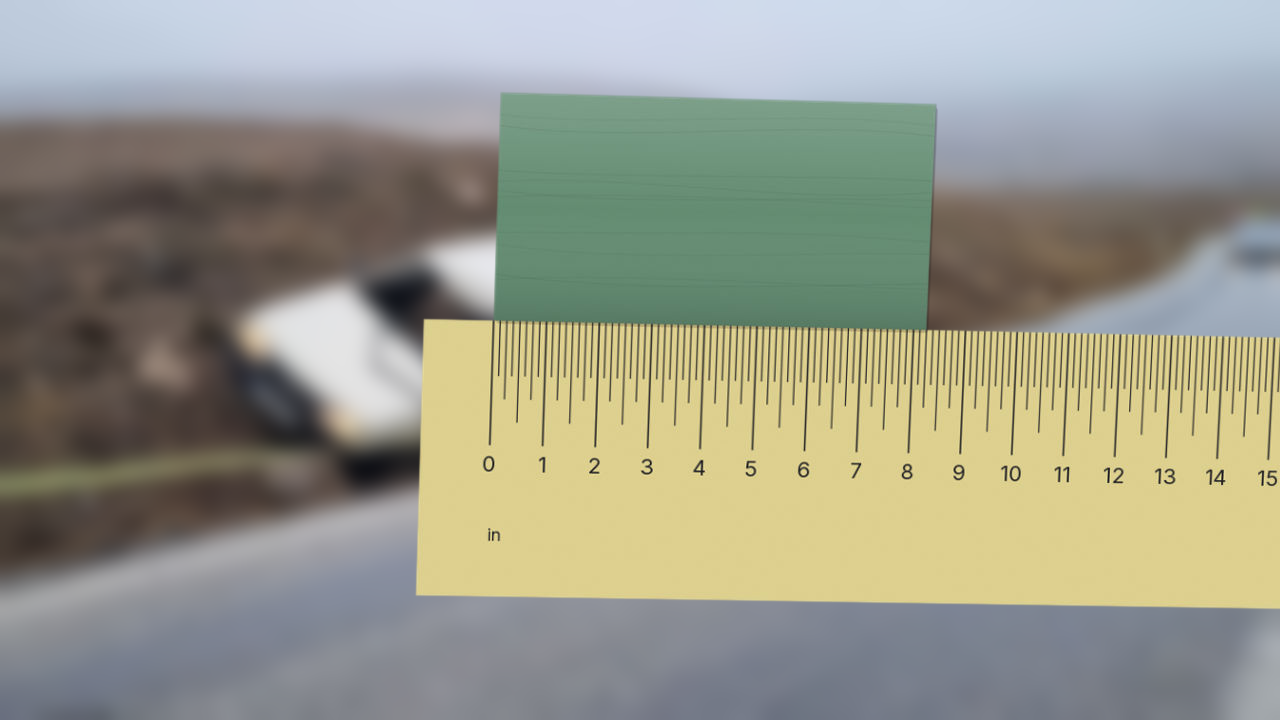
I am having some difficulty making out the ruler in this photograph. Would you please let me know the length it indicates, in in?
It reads 8.25 in
